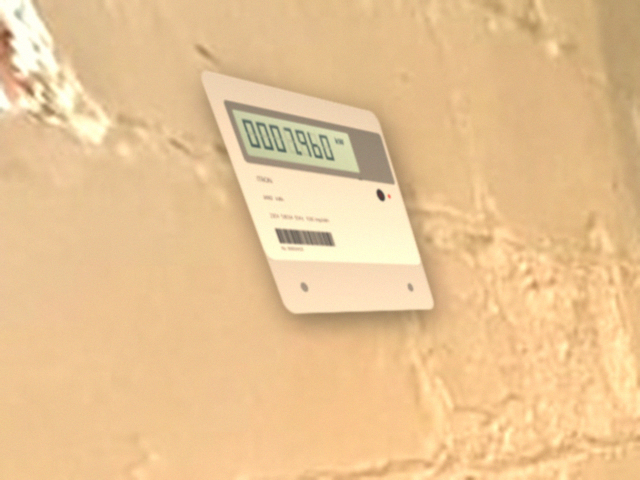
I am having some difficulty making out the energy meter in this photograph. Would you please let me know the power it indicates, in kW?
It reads 7.960 kW
